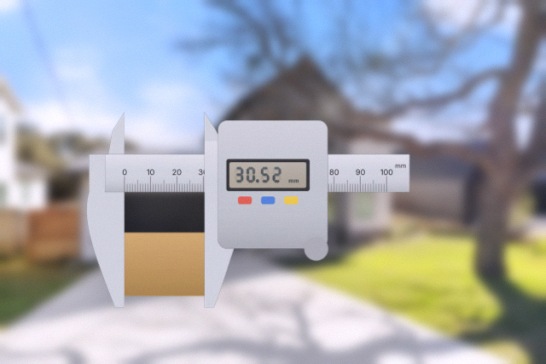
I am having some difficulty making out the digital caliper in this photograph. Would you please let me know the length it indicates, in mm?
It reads 30.52 mm
